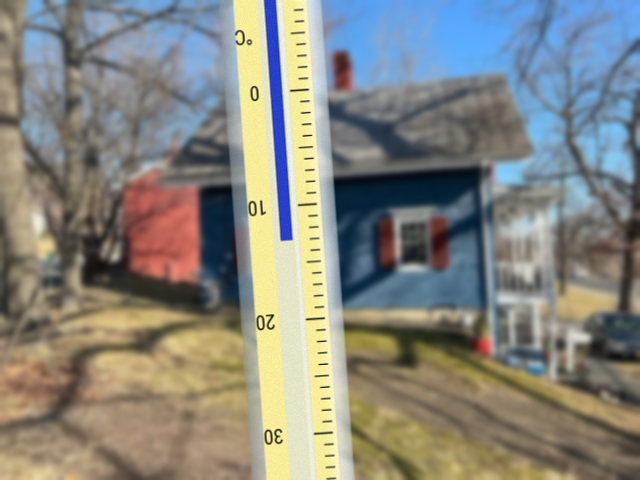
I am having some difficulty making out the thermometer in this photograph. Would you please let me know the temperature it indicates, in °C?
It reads 13 °C
